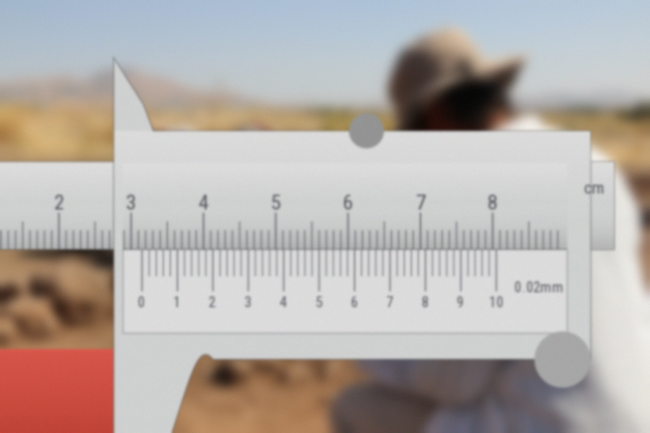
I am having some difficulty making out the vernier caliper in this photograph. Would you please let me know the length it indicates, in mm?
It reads 31.5 mm
